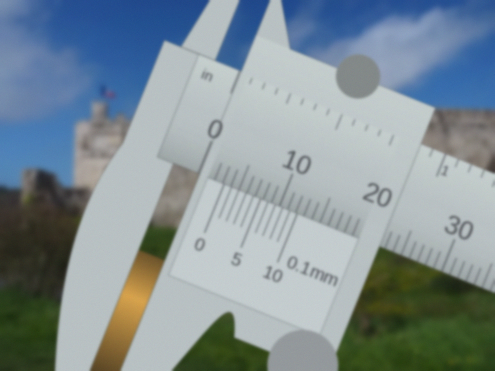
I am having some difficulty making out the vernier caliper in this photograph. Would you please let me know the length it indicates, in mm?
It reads 3.2 mm
